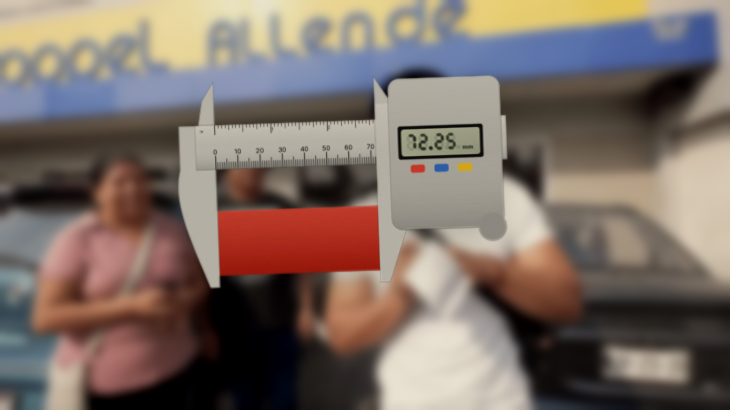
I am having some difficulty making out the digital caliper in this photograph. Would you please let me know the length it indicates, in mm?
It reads 72.25 mm
